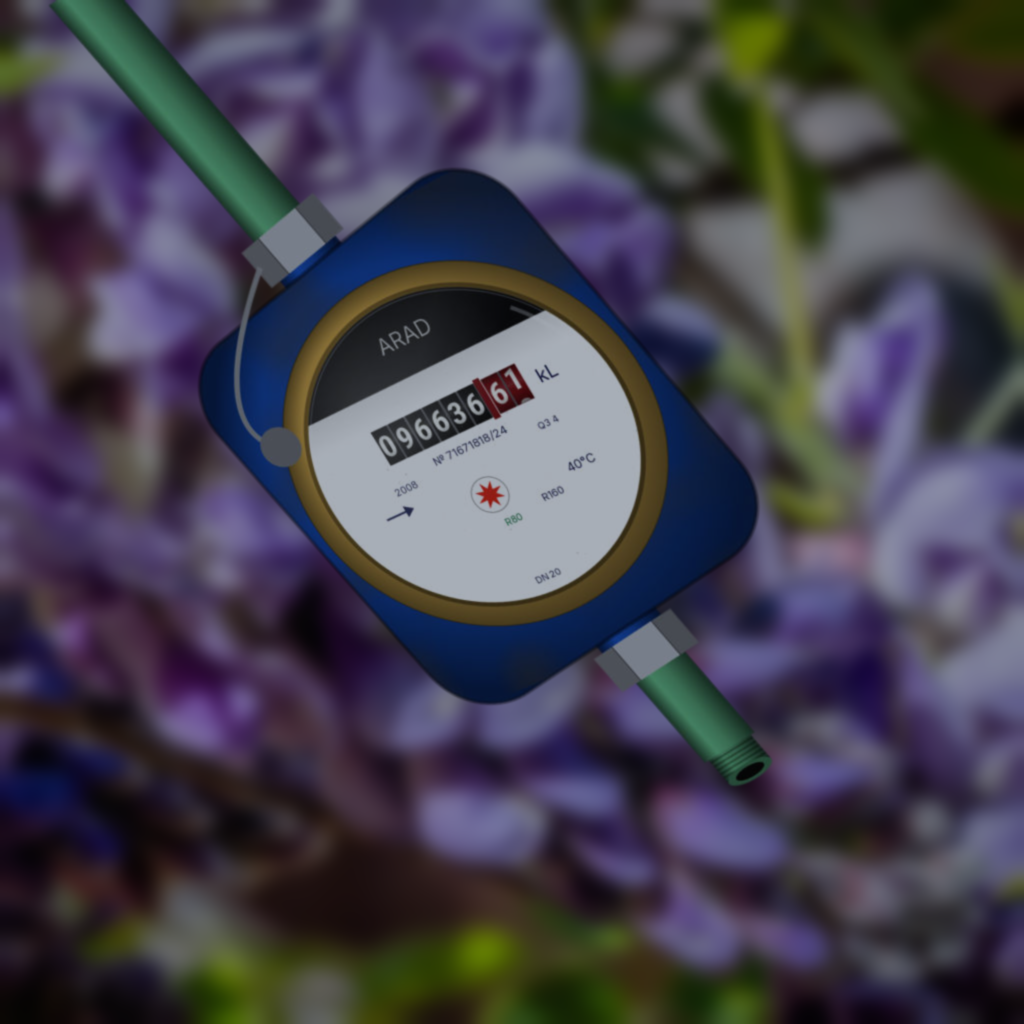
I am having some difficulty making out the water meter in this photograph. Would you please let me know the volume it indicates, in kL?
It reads 96636.61 kL
